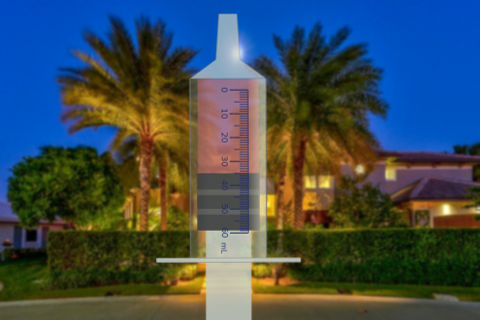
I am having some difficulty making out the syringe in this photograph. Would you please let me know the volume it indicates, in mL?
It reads 35 mL
